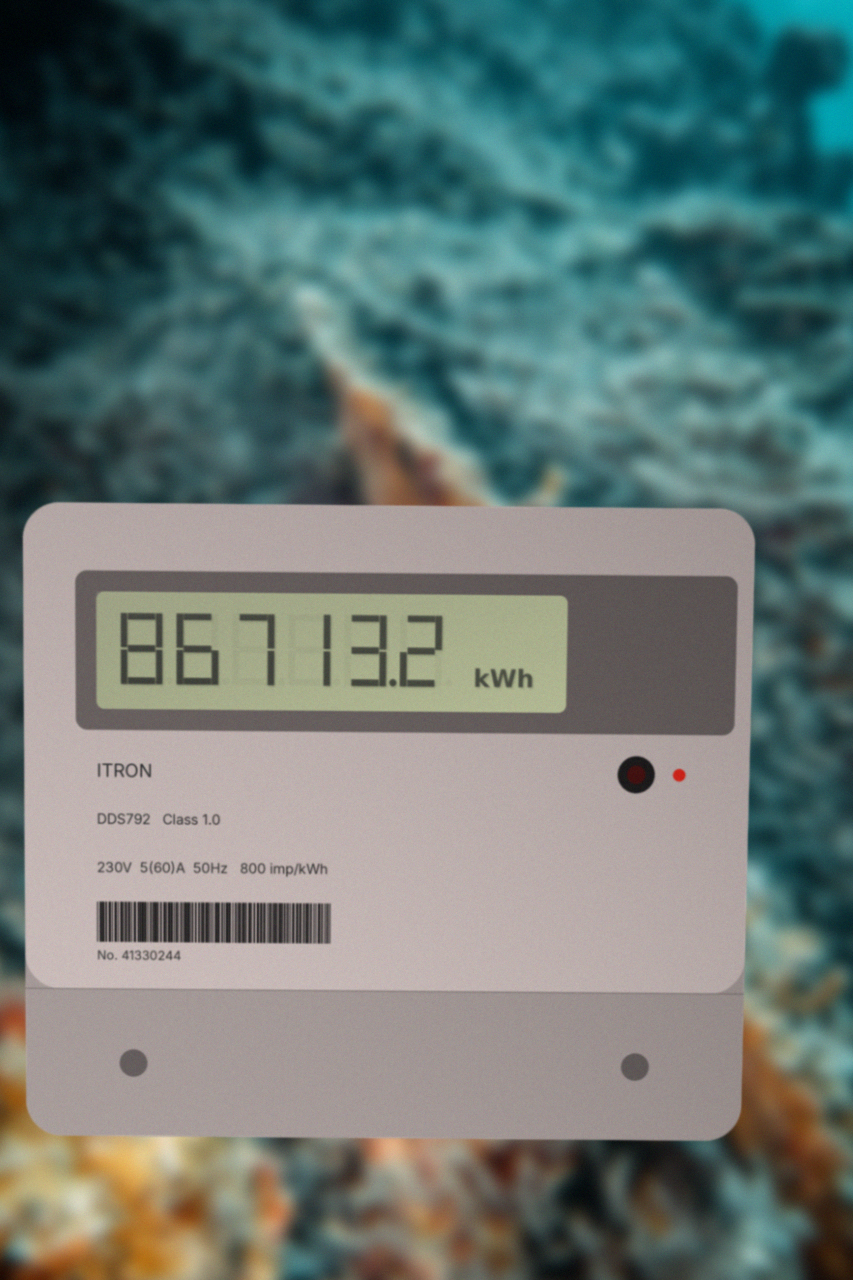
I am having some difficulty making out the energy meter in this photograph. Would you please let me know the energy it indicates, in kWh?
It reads 86713.2 kWh
